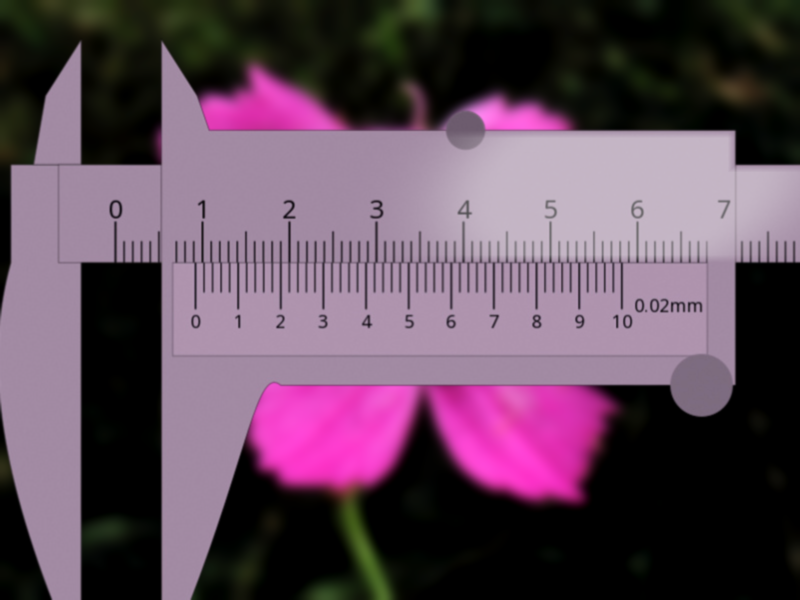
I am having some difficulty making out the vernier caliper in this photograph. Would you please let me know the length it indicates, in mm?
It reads 9.2 mm
